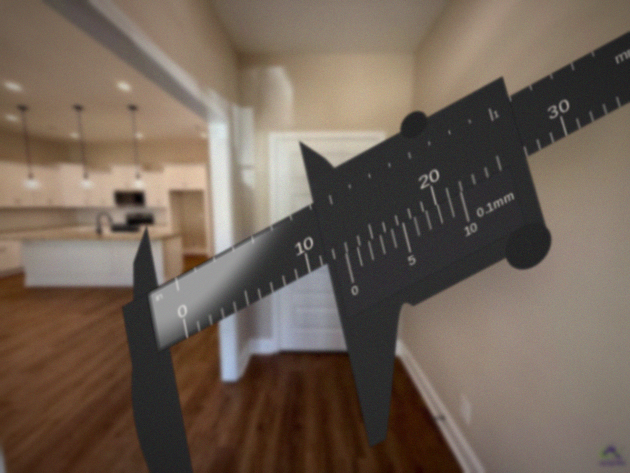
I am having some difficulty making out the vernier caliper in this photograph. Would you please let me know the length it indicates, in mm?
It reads 12.9 mm
